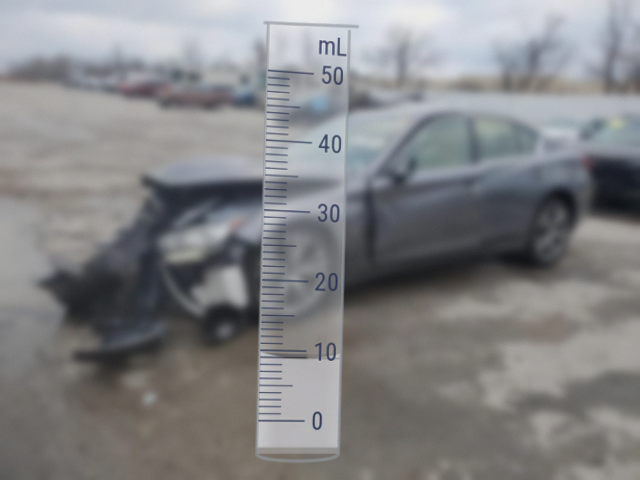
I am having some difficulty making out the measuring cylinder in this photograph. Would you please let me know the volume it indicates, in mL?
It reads 9 mL
